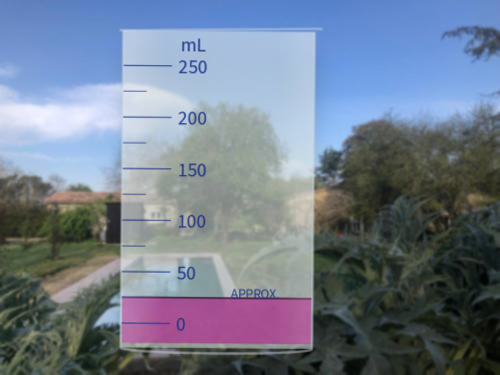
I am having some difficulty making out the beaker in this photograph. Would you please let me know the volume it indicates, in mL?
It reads 25 mL
